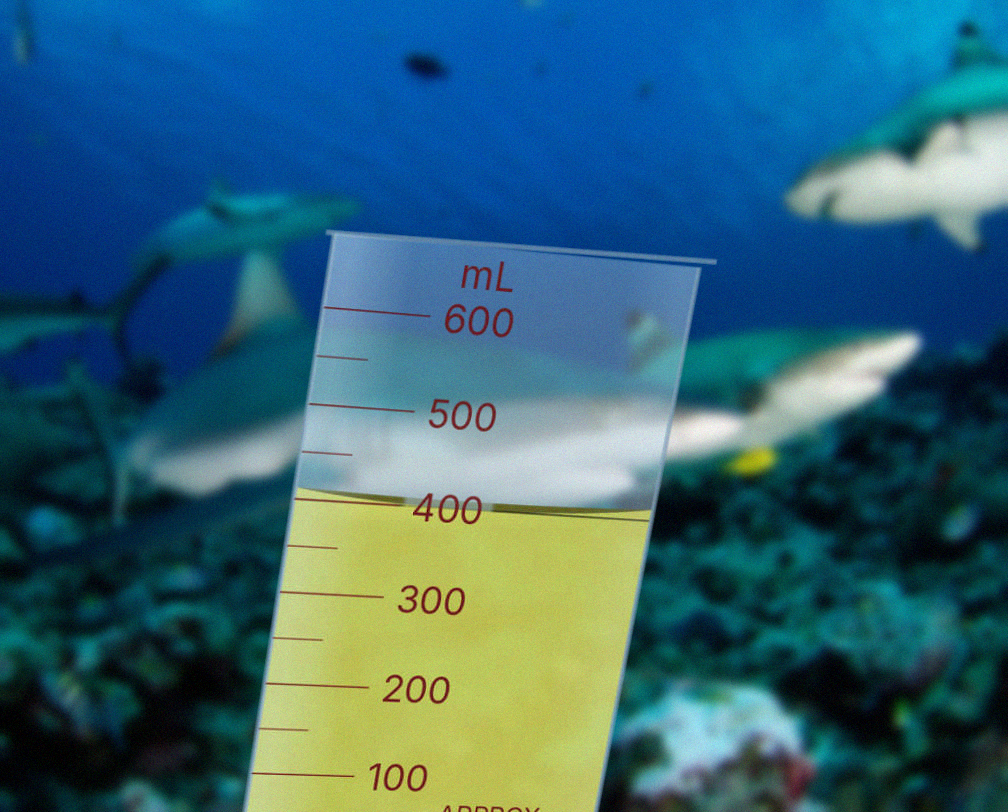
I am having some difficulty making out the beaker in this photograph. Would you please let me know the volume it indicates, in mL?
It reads 400 mL
